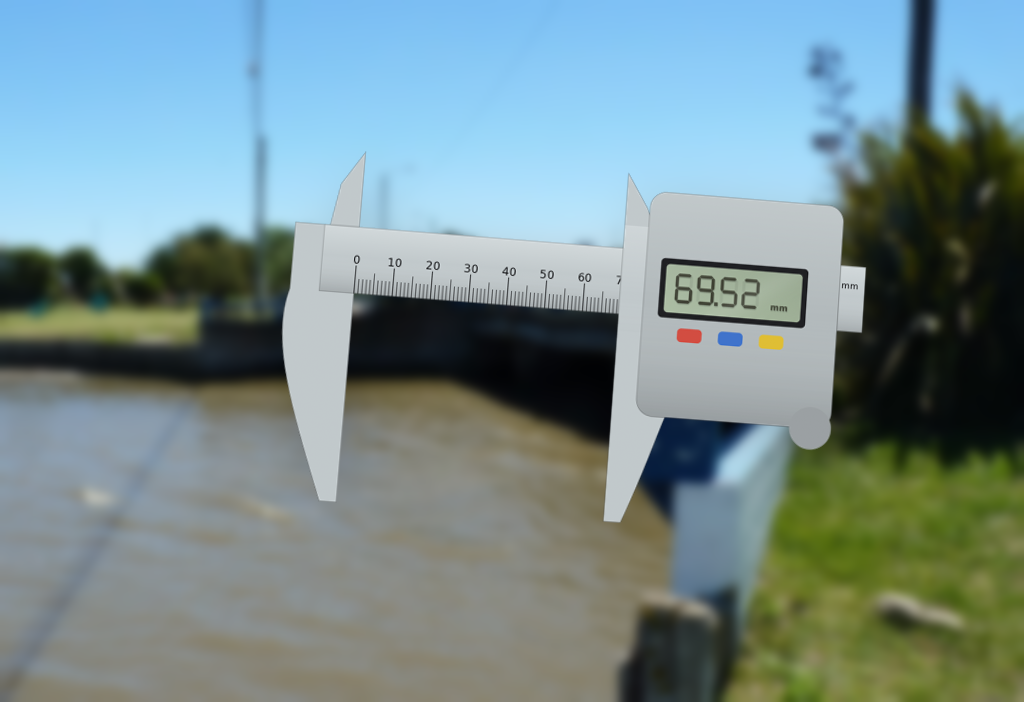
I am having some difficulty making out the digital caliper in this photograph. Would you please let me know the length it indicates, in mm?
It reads 69.52 mm
